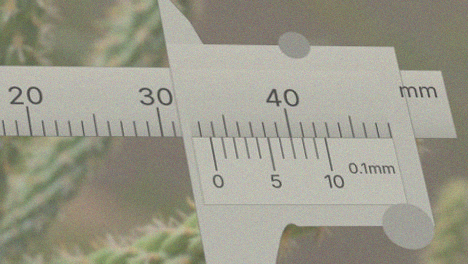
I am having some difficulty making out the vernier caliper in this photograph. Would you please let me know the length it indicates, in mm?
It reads 33.7 mm
